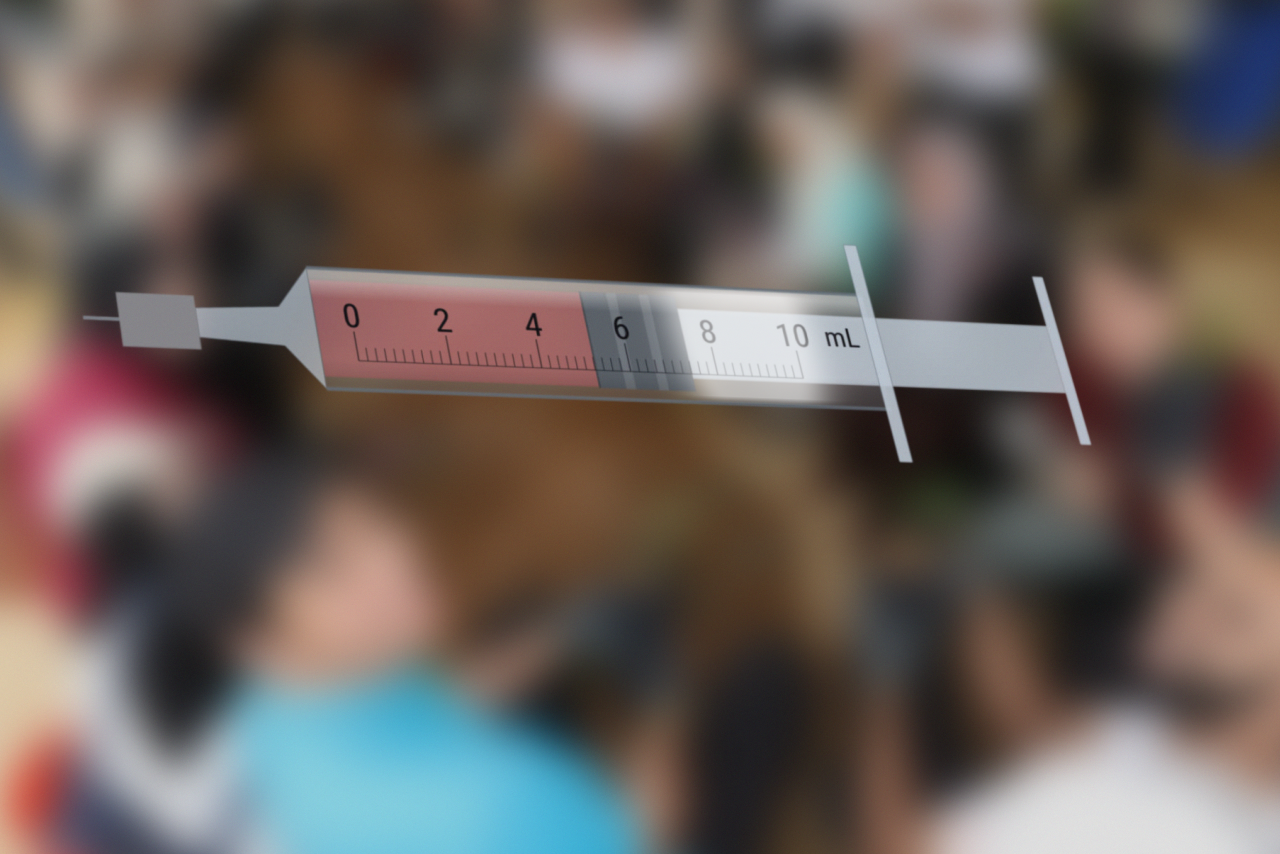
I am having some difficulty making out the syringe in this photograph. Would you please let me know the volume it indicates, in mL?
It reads 5.2 mL
